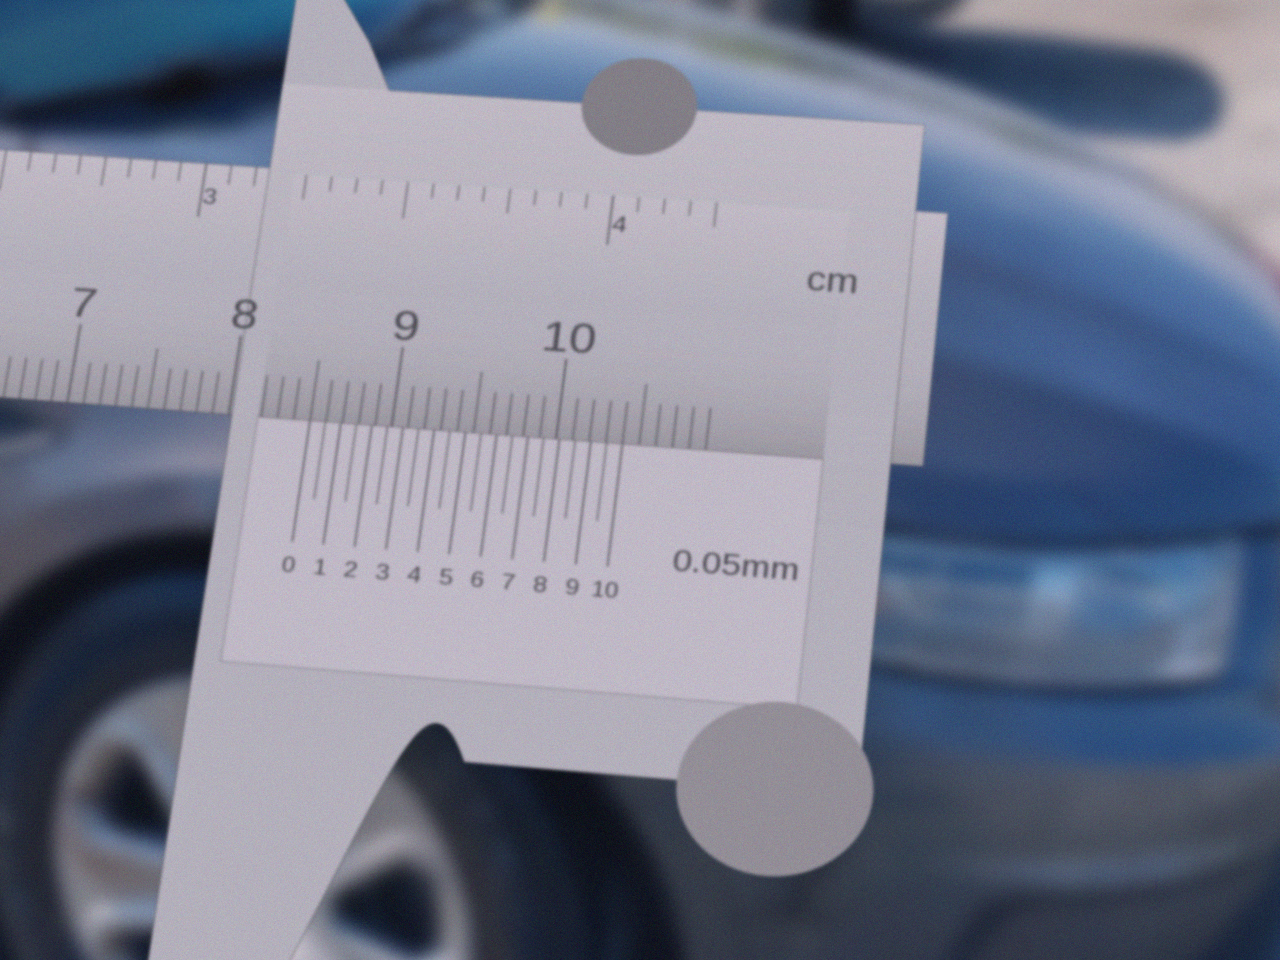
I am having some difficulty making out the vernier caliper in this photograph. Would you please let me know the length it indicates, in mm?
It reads 85.0 mm
